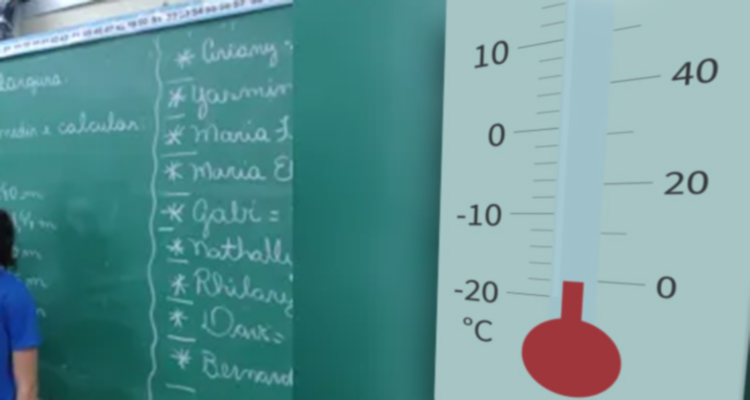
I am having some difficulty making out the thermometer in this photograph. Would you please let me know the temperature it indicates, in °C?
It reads -18 °C
